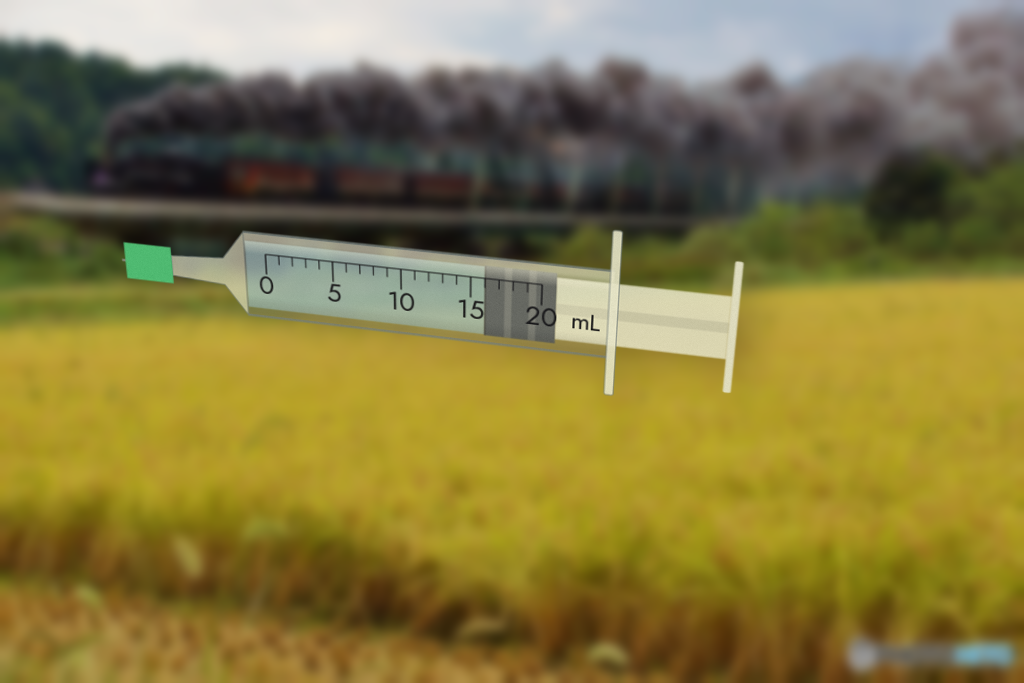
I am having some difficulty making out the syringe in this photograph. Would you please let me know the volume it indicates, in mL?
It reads 16 mL
